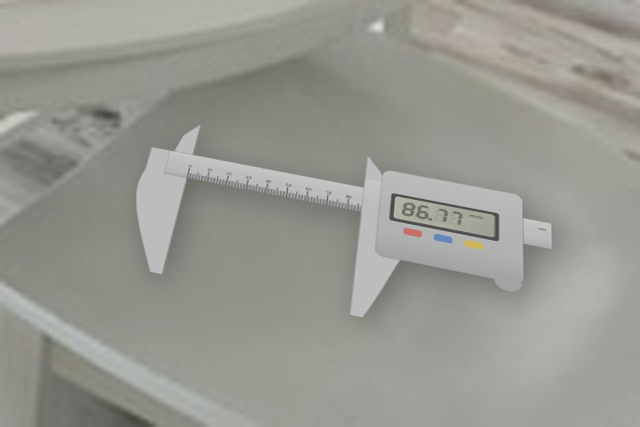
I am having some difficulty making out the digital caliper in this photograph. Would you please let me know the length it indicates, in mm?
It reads 86.77 mm
